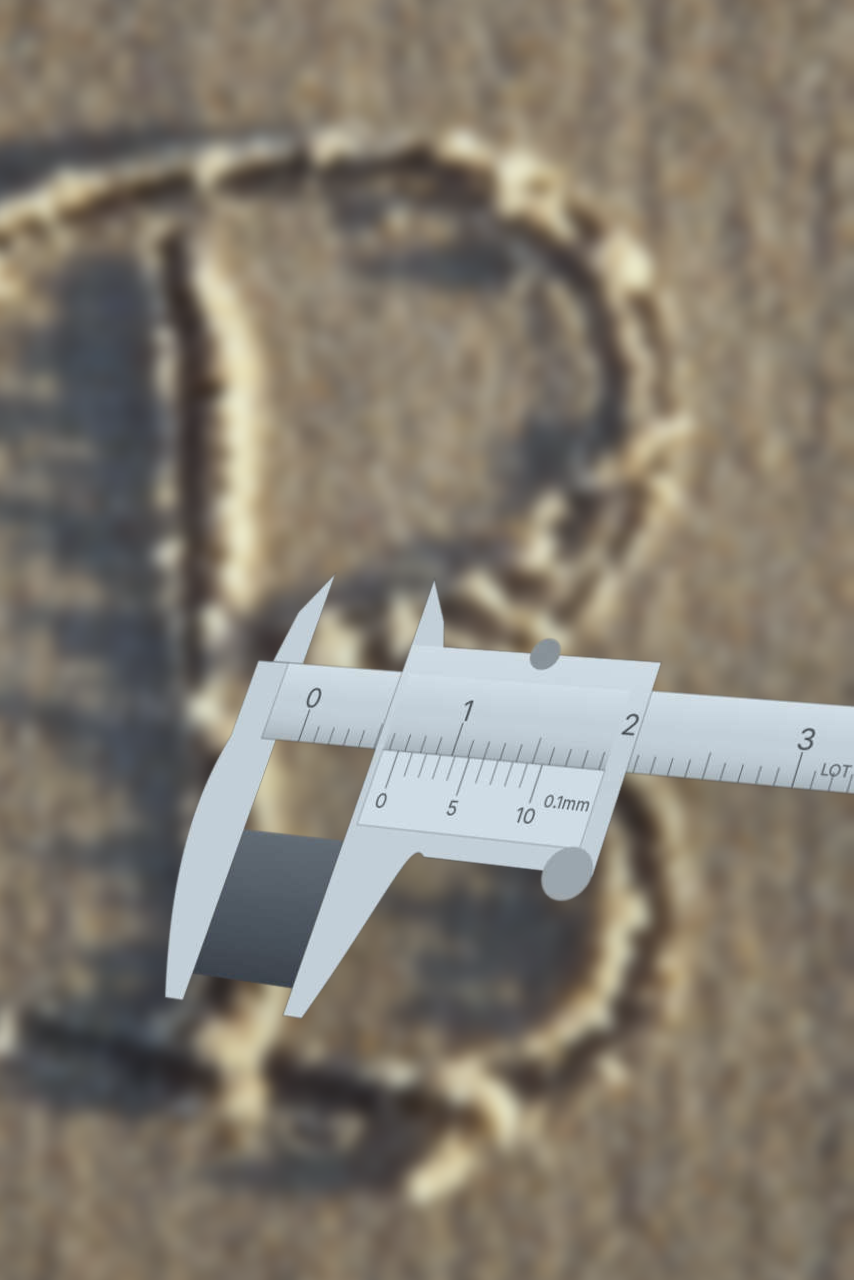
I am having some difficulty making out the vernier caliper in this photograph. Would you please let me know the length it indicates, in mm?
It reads 6.6 mm
